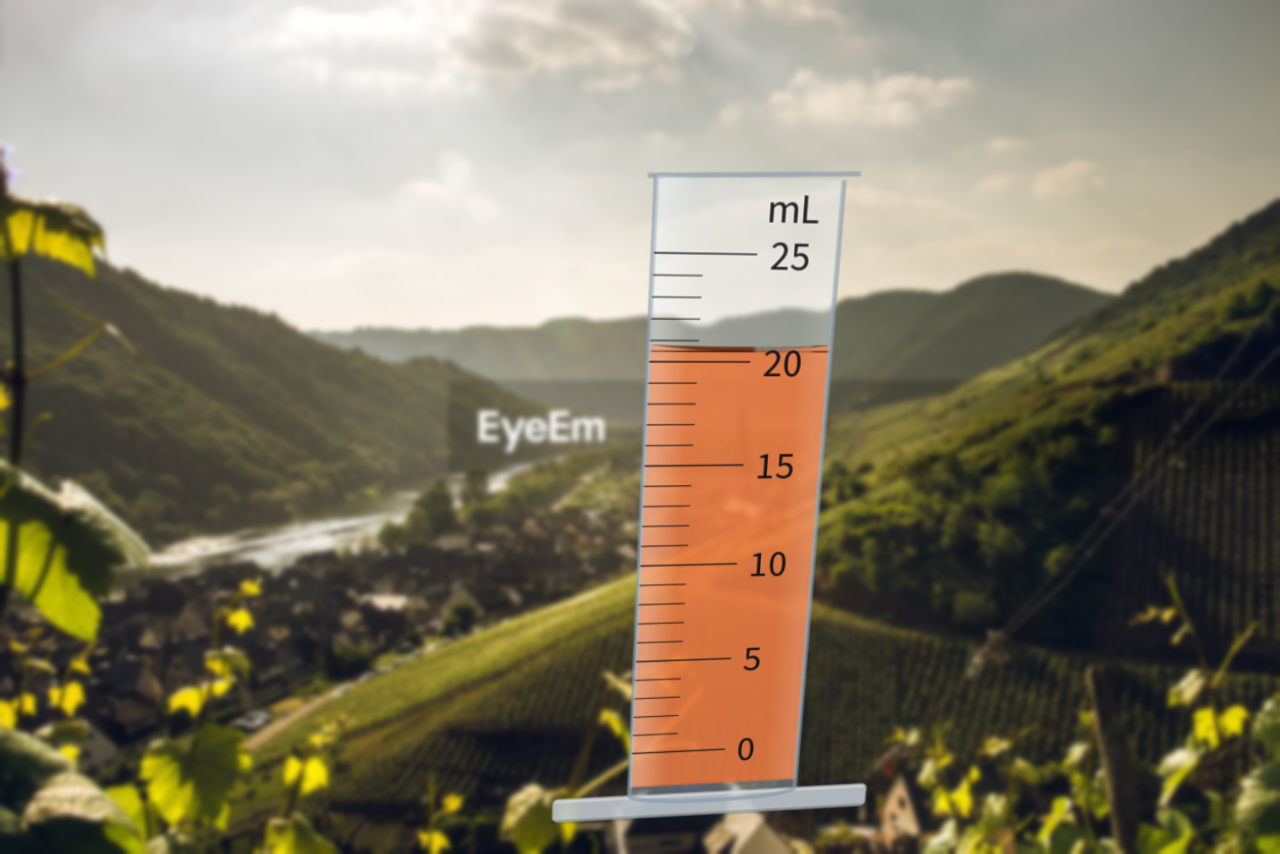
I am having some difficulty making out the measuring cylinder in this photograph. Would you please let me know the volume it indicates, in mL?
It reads 20.5 mL
